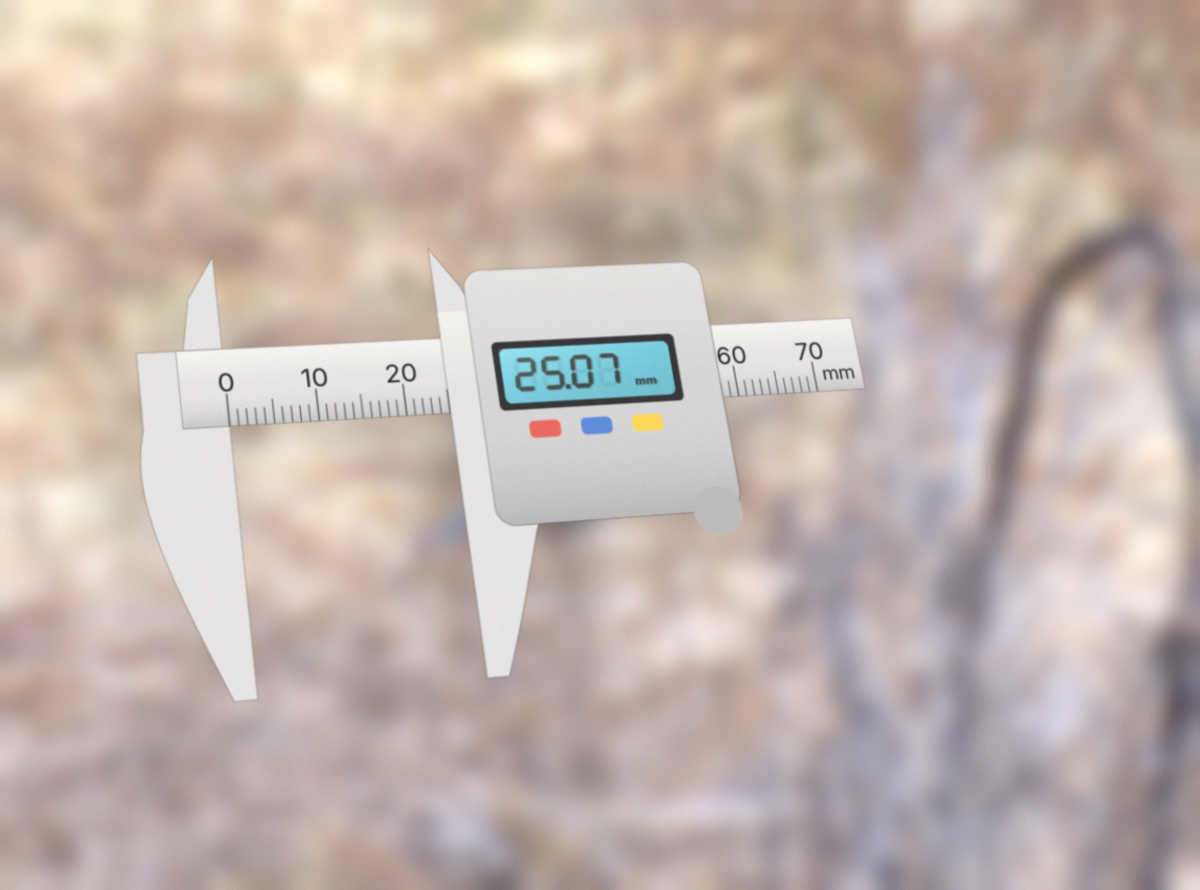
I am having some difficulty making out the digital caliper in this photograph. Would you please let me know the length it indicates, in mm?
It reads 25.07 mm
